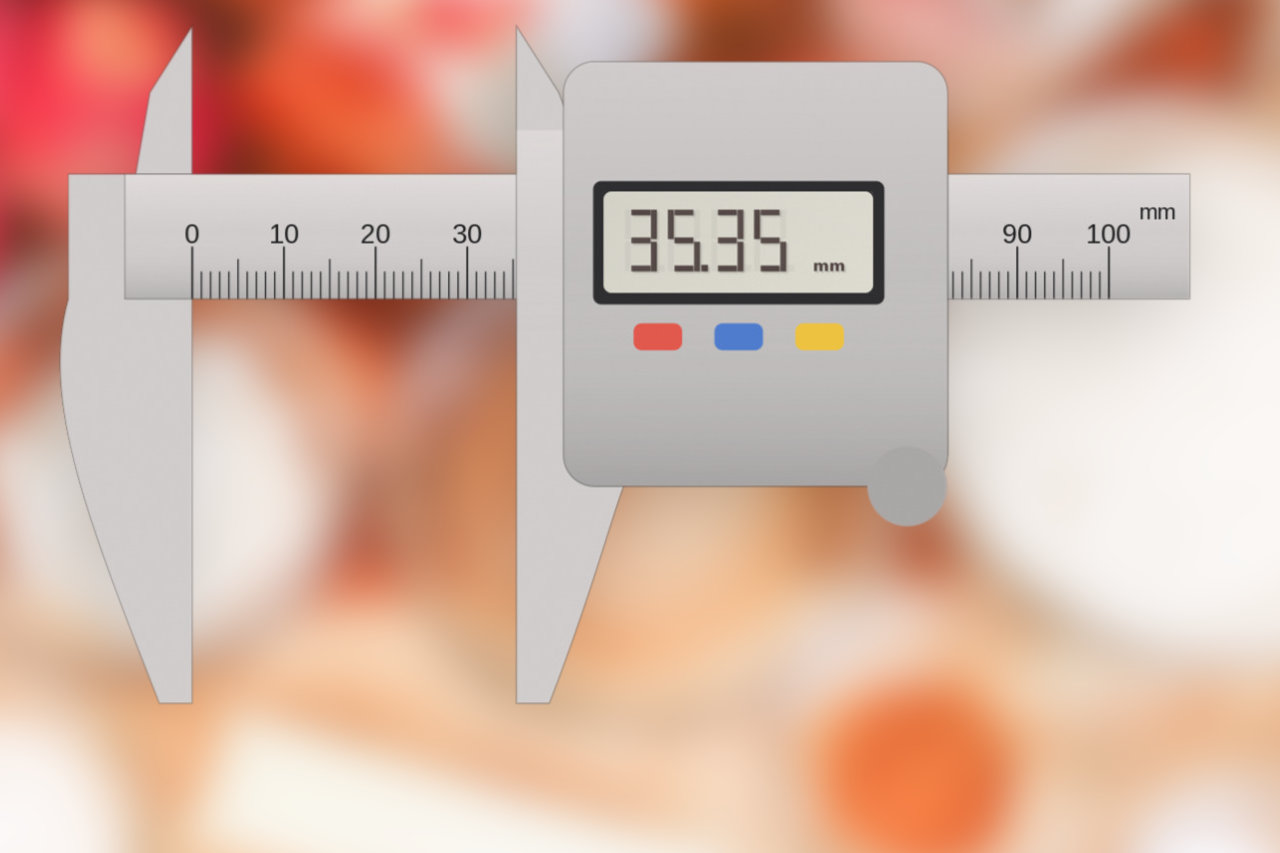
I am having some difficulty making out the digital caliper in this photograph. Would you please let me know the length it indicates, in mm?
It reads 35.35 mm
